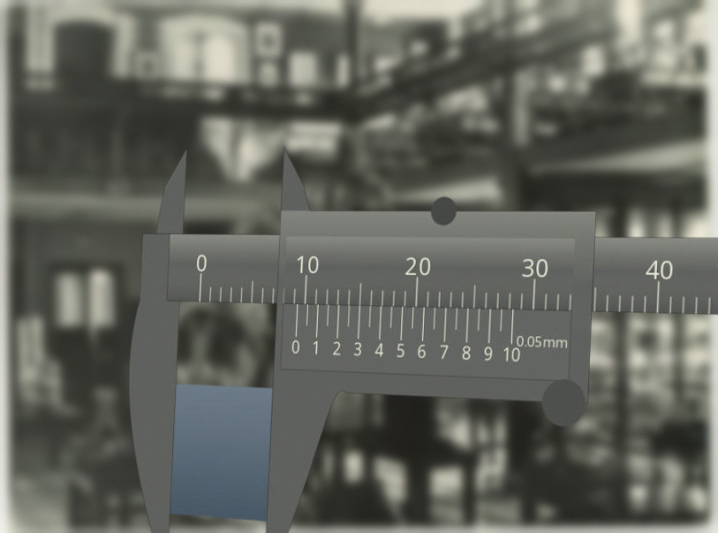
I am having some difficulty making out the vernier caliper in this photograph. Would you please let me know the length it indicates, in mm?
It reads 9.3 mm
